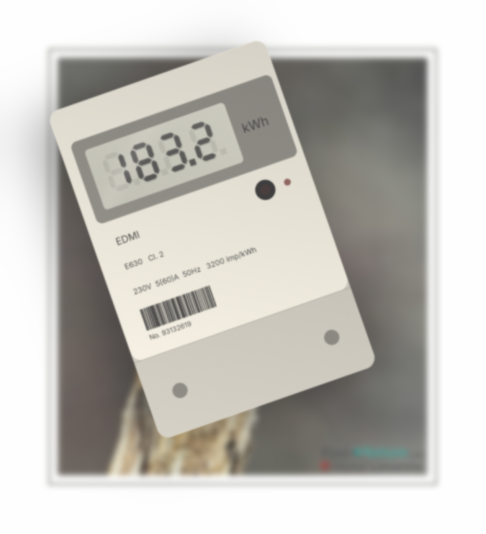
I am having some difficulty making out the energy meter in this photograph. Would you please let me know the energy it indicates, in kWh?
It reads 183.2 kWh
